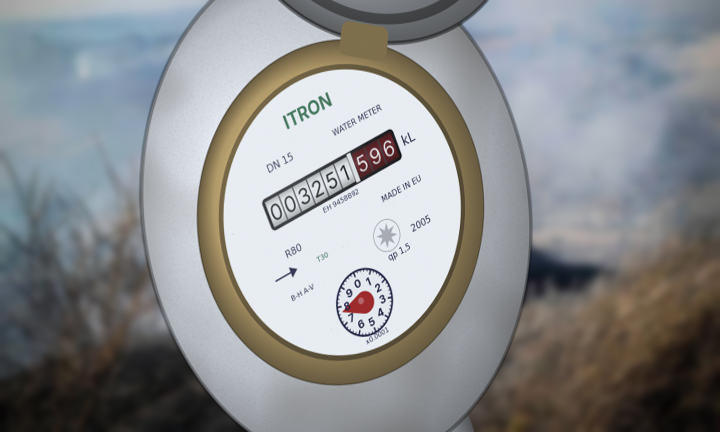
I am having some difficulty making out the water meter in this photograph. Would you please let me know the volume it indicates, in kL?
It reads 3251.5967 kL
